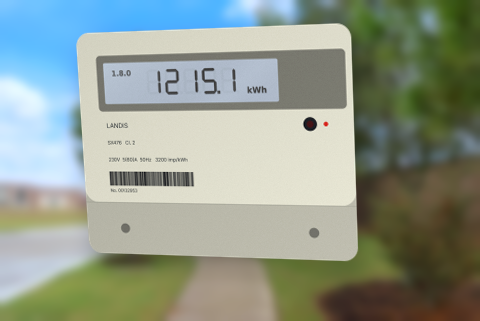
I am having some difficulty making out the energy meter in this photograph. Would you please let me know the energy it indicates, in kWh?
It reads 1215.1 kWh
